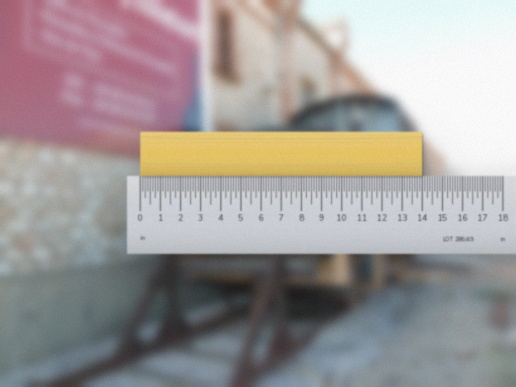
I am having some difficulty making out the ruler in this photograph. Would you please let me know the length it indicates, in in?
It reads 14 in
